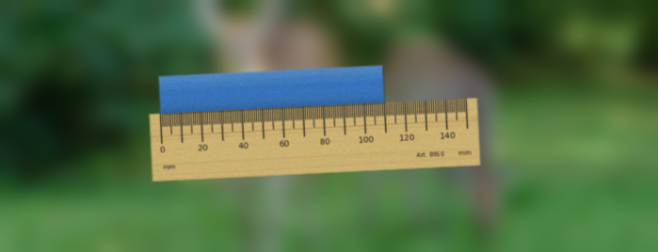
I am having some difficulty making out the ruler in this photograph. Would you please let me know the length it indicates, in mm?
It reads 110 mm
